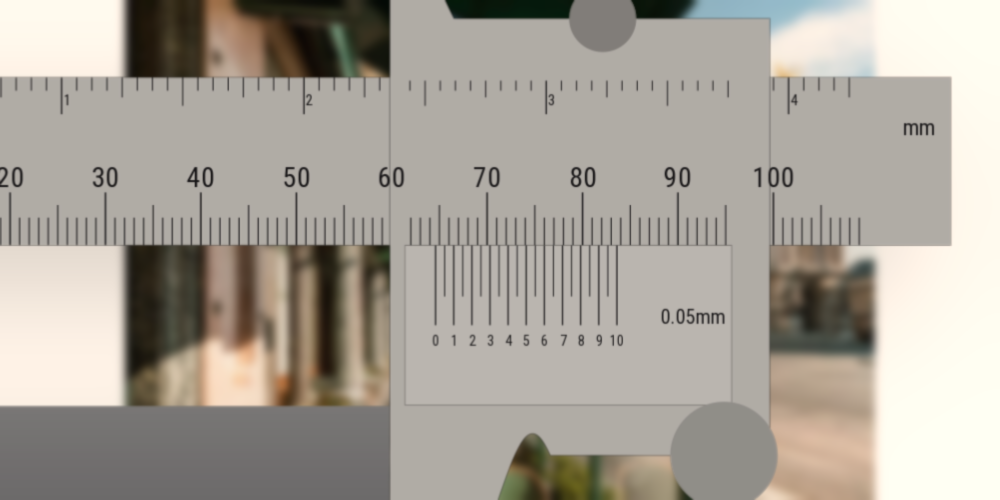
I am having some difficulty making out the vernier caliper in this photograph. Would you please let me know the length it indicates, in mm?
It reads 64.6 mm
